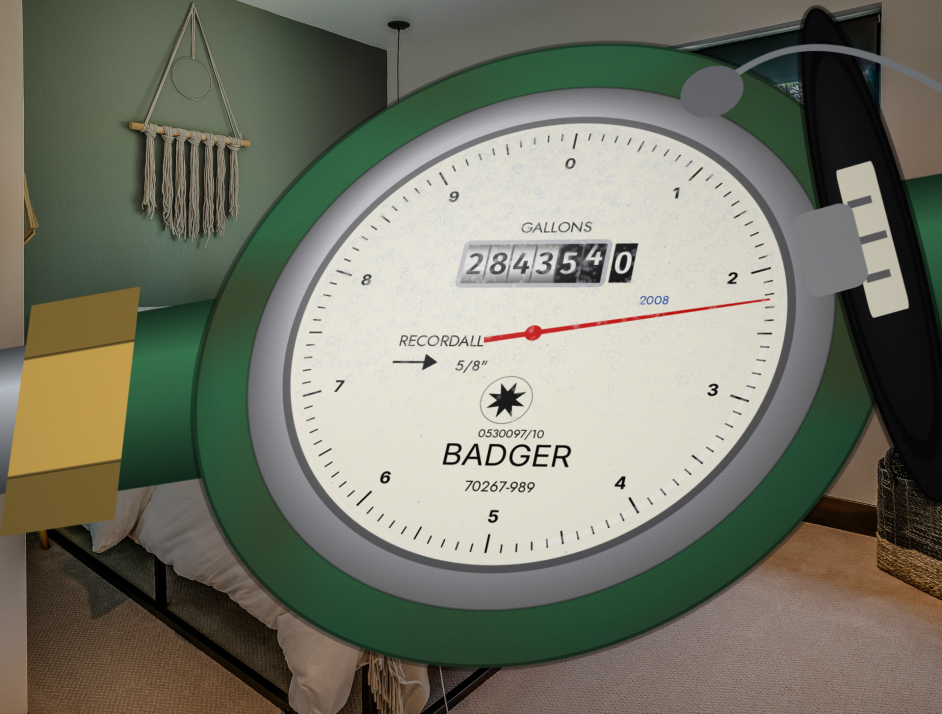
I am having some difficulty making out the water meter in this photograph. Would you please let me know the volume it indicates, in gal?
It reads 2843542.2 gal
